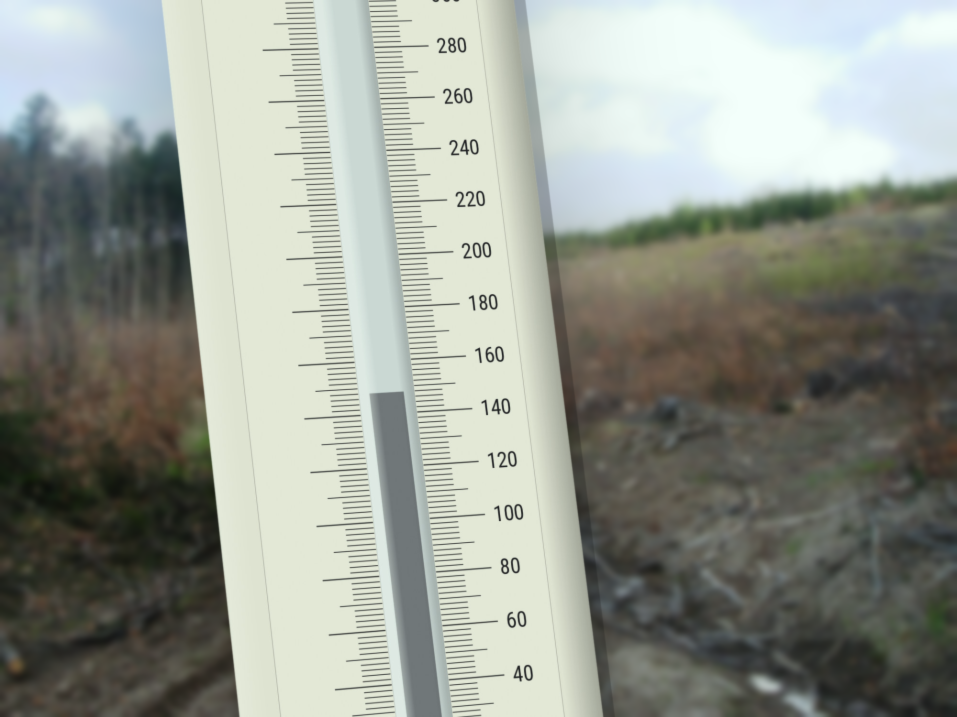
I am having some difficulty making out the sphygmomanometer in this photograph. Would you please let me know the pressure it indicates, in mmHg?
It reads 148 mmHg
